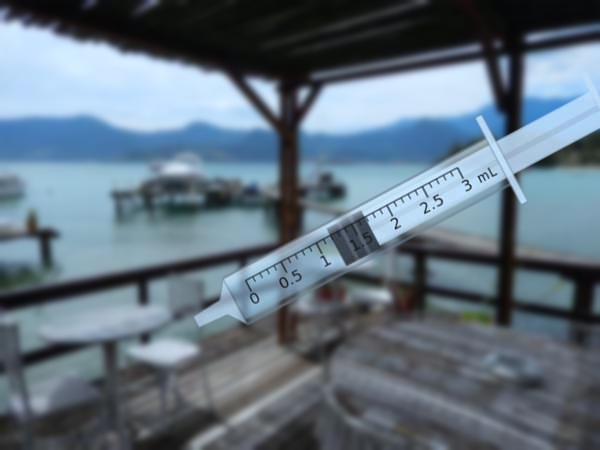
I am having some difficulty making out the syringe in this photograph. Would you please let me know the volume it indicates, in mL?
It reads 1.2 mL
